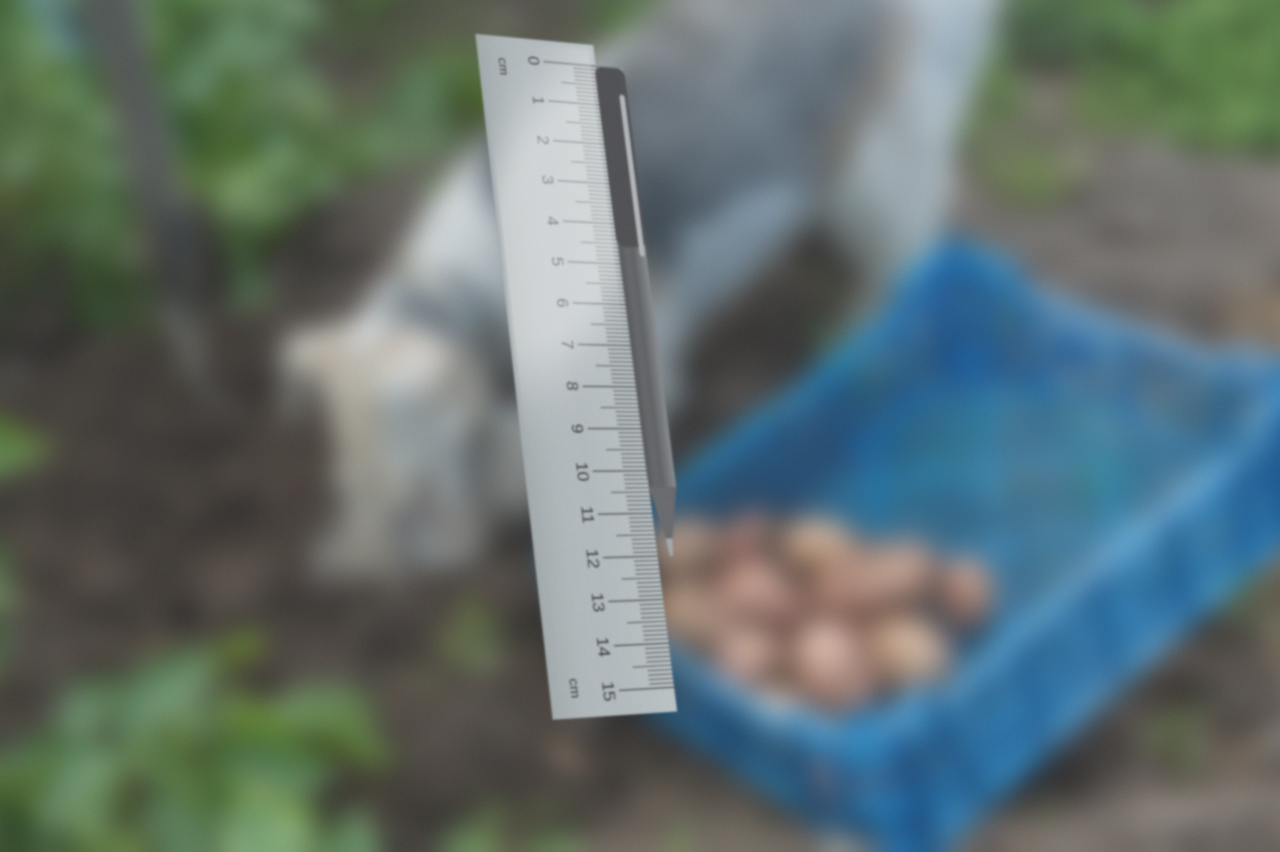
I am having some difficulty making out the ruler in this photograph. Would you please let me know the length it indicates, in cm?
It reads 12 cm
